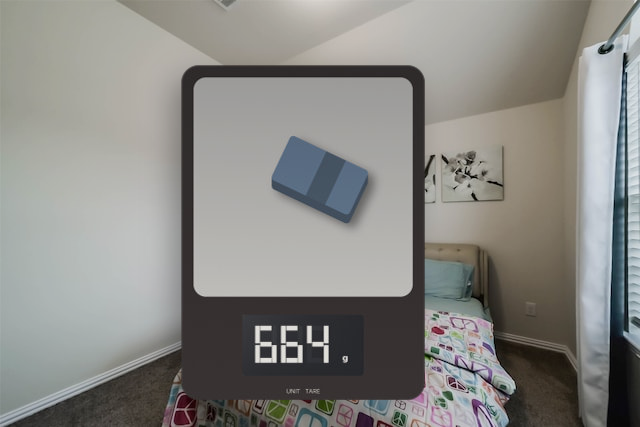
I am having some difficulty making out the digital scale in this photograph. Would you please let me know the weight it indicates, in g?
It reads 664 g
